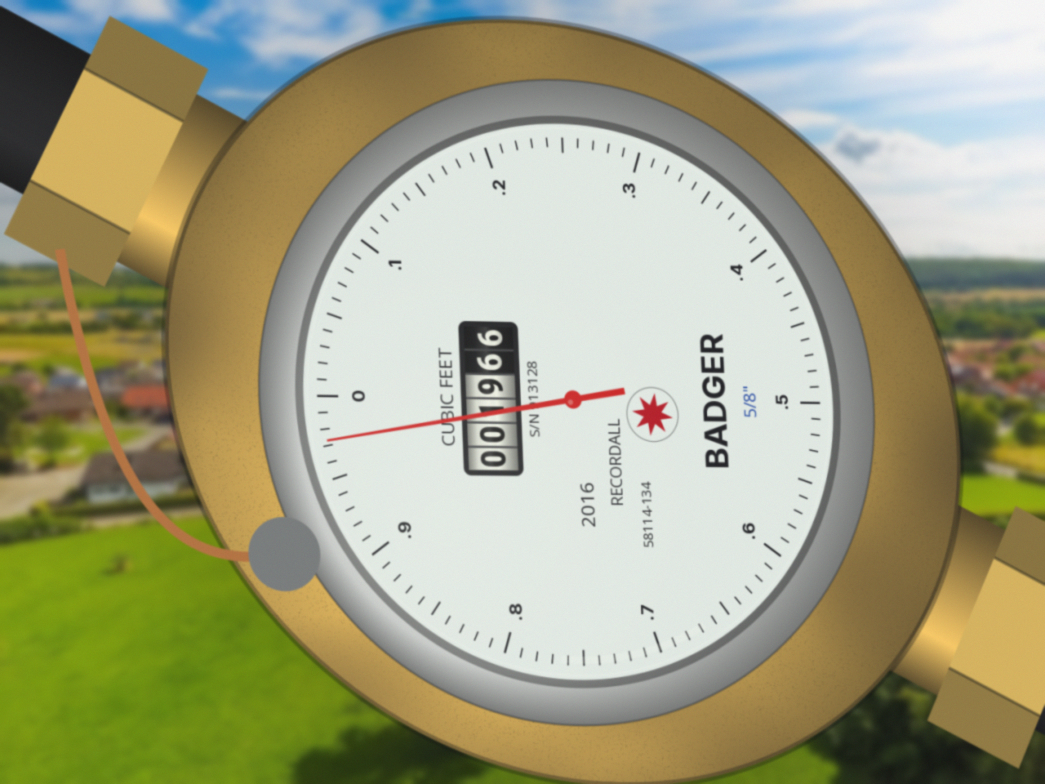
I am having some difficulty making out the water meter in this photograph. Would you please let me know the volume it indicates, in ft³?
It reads 1965.97 ft³
